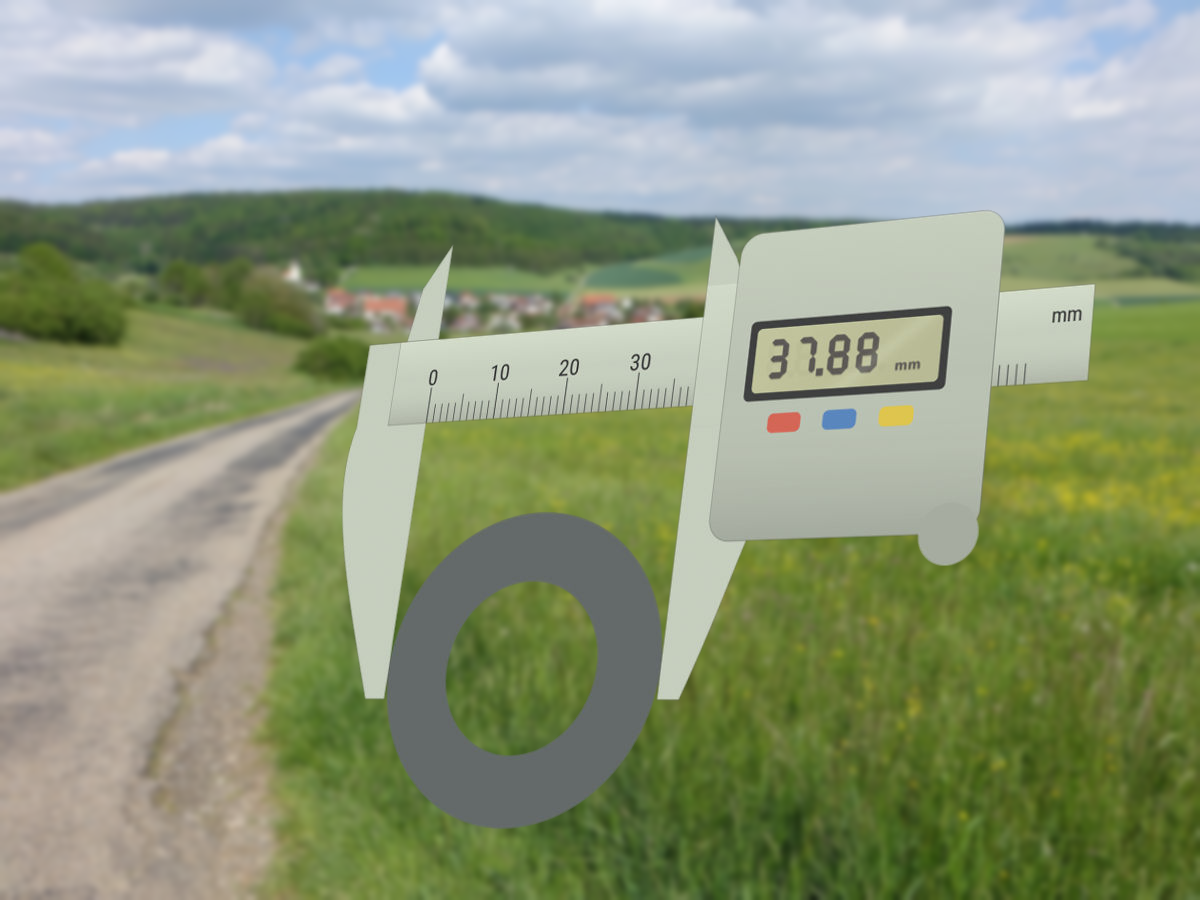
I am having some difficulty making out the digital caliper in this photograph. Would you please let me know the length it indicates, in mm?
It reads 37.88 mm
